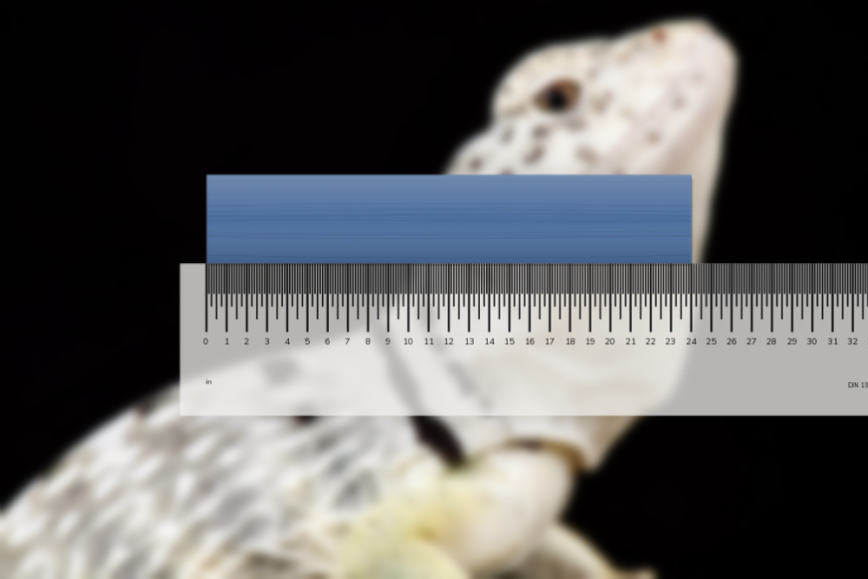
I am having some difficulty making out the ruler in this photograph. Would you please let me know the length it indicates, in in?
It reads 24 in
